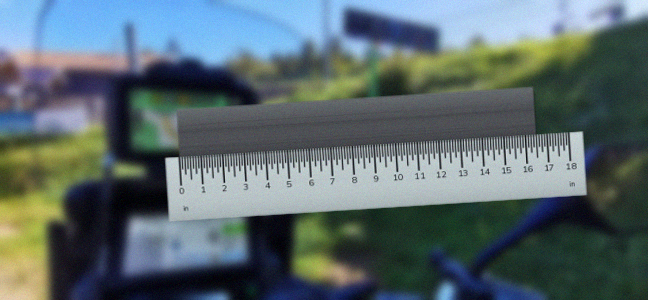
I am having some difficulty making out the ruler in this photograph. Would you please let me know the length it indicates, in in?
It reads 16.5 in
